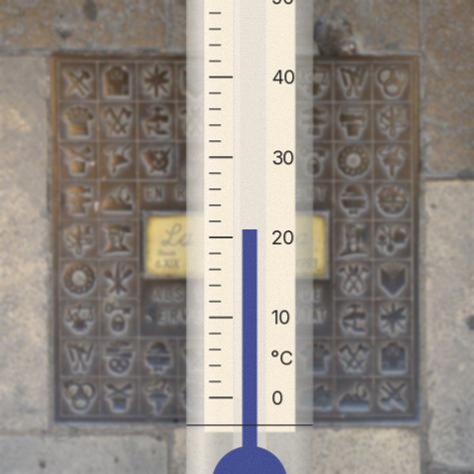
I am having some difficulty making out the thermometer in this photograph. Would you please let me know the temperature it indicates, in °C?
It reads 21 °C
